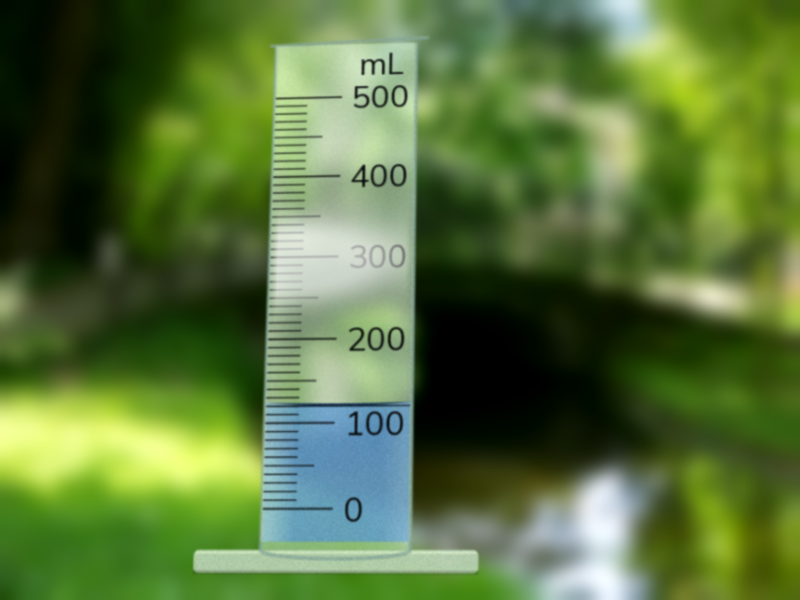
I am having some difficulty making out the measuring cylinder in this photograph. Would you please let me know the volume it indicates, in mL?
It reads 120 mL
